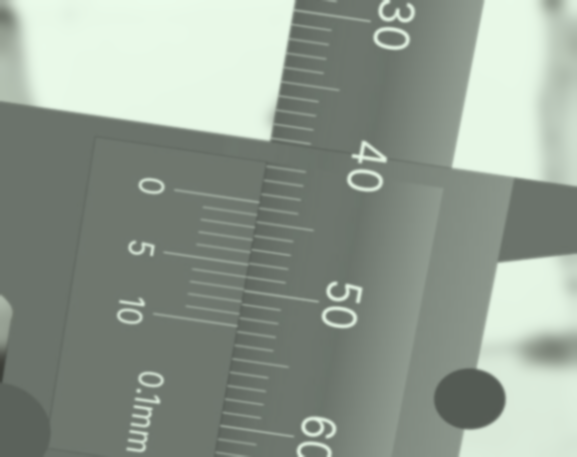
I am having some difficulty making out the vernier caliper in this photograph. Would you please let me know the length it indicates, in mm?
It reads 43.6 mm
